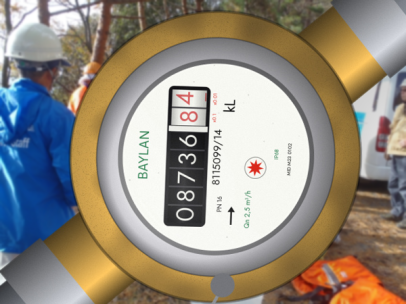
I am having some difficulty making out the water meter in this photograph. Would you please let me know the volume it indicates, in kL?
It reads 8736.84 kL
